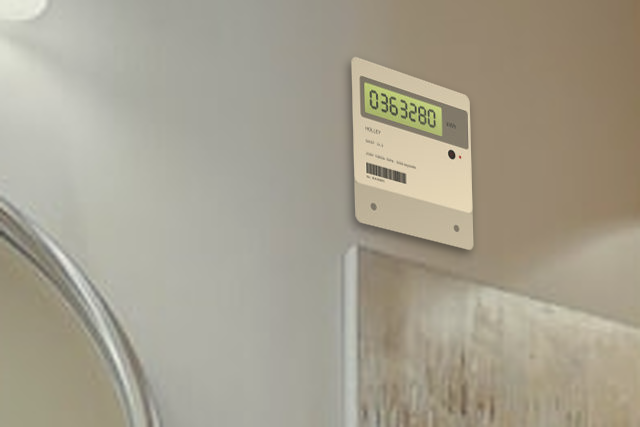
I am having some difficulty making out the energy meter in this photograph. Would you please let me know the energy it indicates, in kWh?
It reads 363280 kWh
